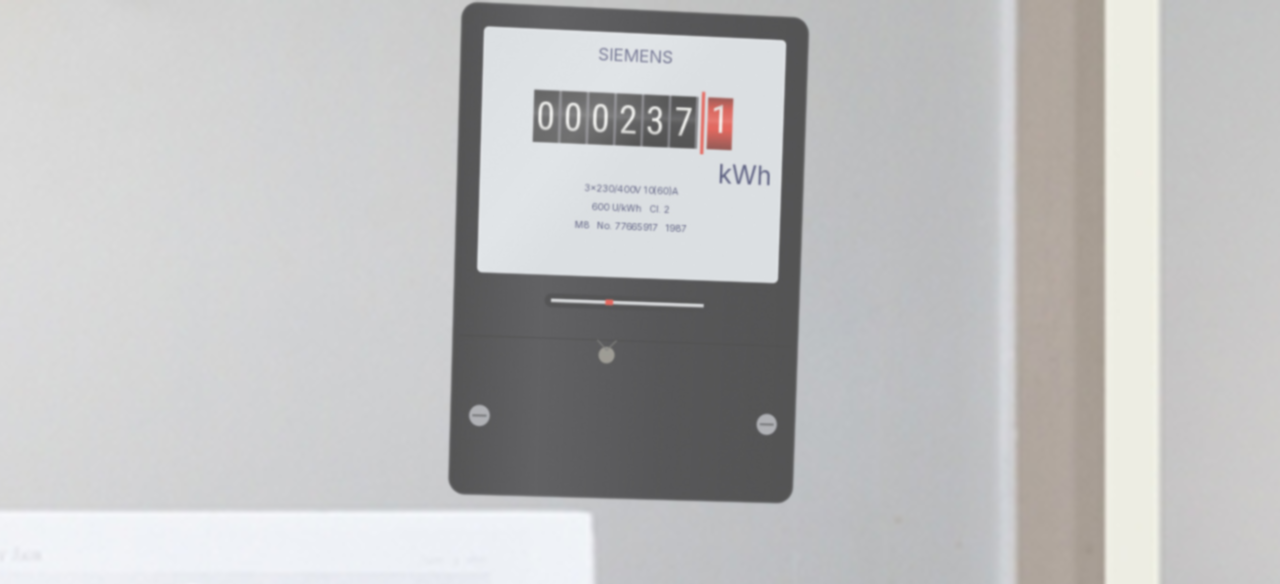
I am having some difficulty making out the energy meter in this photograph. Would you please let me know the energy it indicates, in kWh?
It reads 237.1 kWh
